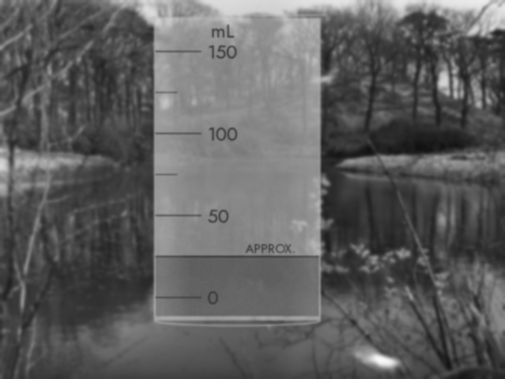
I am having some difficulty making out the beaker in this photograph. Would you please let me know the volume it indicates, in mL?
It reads 25 mL
